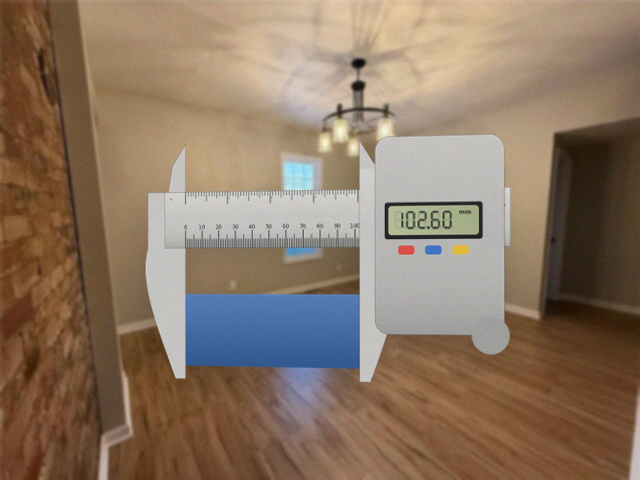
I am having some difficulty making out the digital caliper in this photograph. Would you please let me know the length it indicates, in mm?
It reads 102.60 mm
